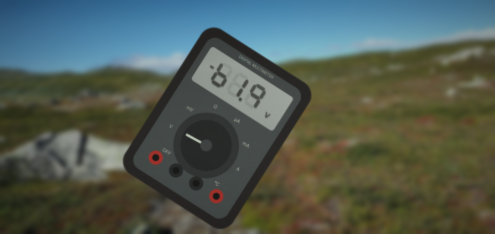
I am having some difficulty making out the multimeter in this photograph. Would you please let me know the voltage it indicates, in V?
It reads -61.9 V
